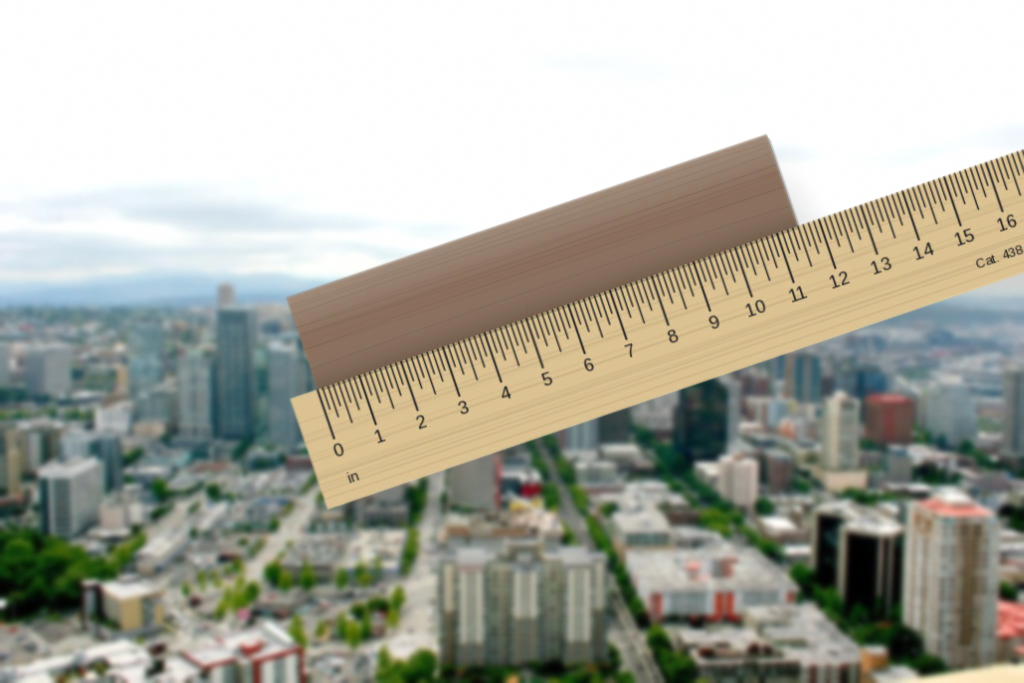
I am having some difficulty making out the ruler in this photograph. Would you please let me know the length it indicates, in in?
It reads 11.5 in
